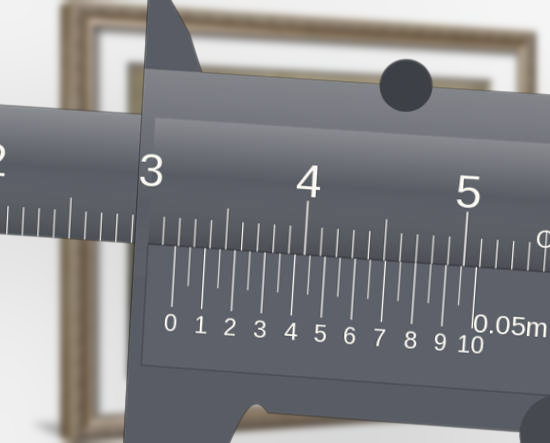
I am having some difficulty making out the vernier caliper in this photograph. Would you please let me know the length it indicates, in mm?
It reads 31.8 mm
